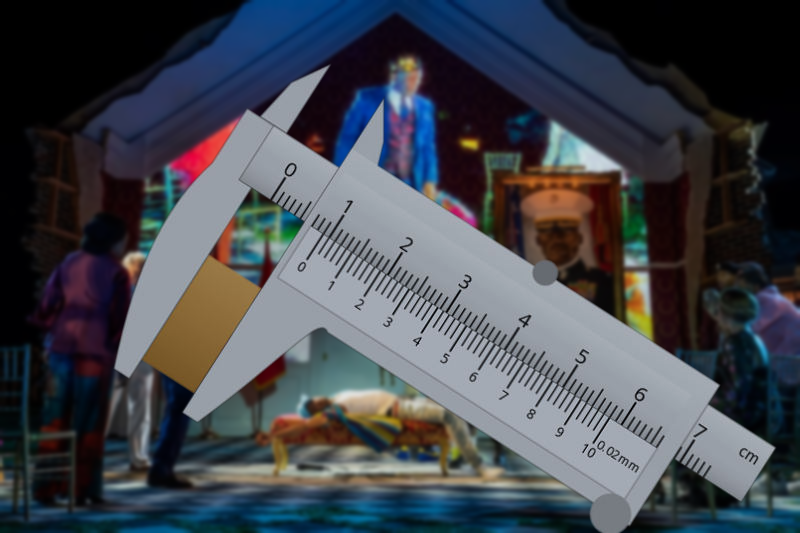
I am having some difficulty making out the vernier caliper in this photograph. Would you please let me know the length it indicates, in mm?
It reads 9.0 mm
